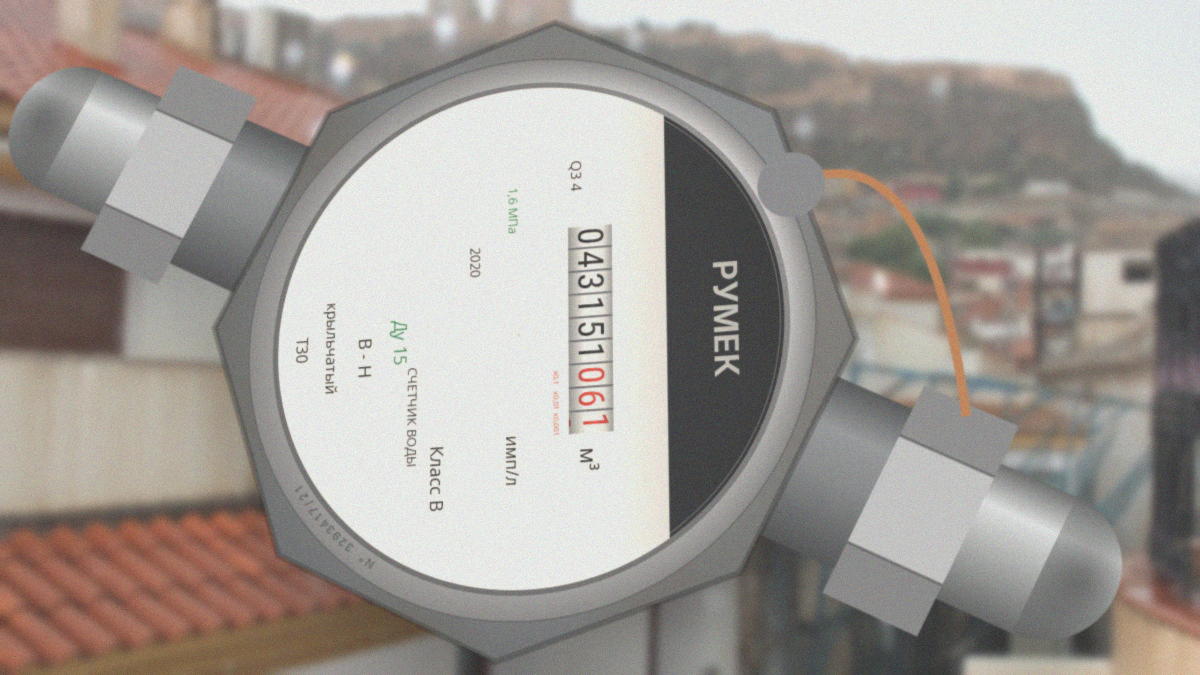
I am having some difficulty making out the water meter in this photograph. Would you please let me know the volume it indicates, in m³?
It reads 43151.061 m³
